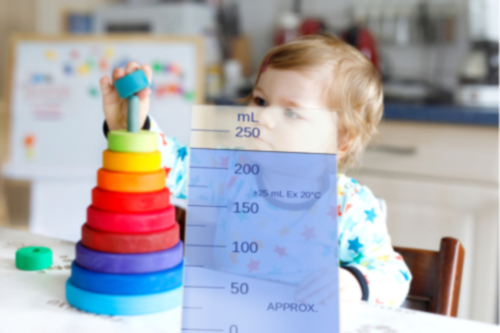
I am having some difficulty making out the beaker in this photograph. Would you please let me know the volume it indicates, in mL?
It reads 225 mL
